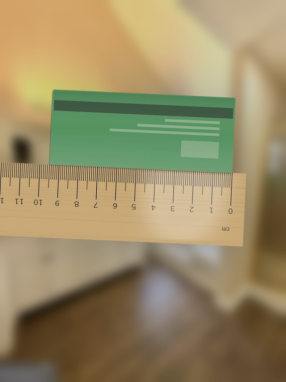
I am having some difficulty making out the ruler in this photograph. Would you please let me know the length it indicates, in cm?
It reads 9.5 cm
